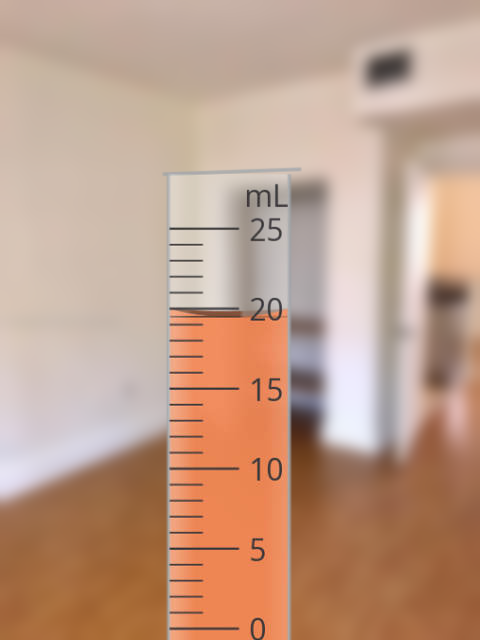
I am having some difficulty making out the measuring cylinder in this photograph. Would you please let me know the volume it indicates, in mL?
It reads 19.5 mL
